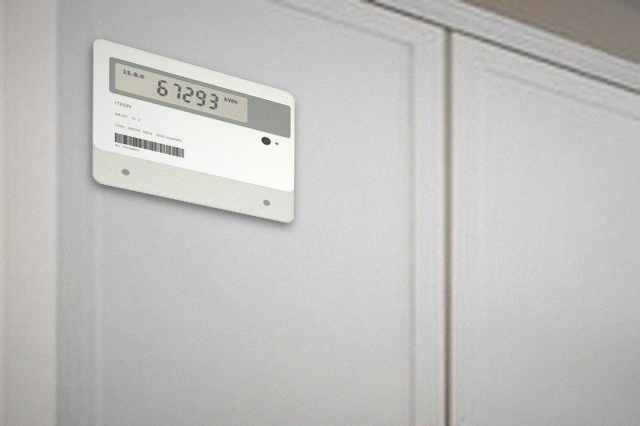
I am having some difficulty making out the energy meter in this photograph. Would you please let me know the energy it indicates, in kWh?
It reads 67293 kWh
